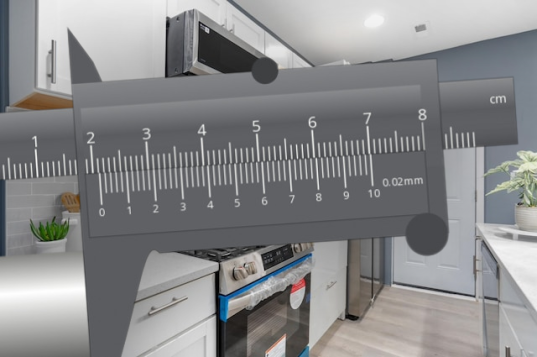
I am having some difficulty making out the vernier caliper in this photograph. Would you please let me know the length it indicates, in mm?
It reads 21.2 mm
